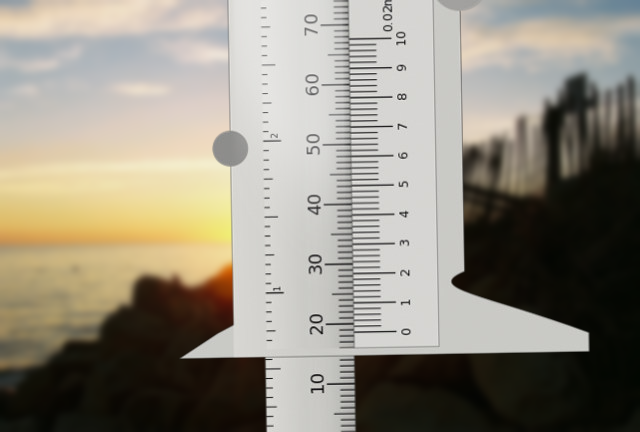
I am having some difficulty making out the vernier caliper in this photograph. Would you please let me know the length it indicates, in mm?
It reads 18.6 mm
